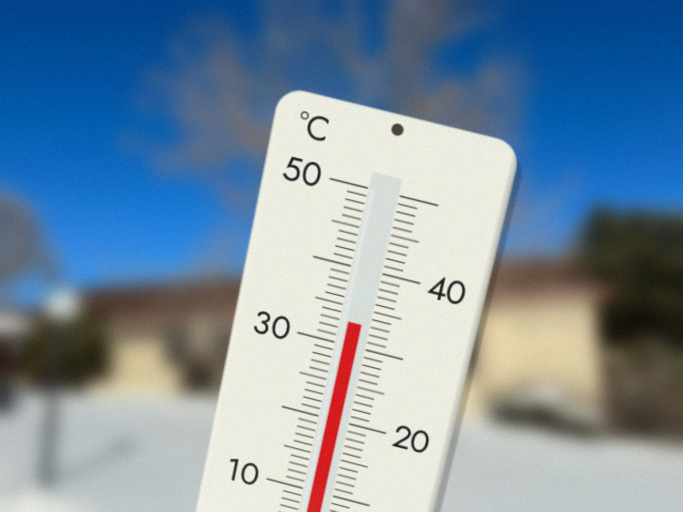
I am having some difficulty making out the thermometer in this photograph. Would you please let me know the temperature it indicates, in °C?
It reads 33 °C
